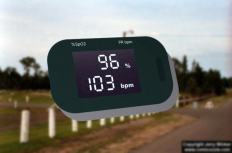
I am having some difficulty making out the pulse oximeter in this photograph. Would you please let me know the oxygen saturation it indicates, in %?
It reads 96 %
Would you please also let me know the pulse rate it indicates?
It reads 103 bpm
